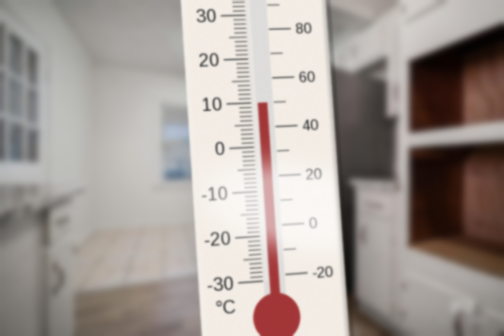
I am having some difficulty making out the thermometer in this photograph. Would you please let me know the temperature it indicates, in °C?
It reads 10 °C
